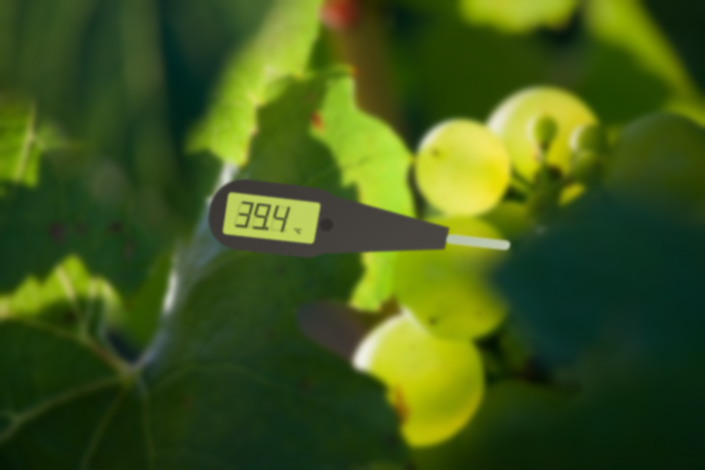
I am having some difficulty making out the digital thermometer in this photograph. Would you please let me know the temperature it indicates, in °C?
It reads 39.4 °C
